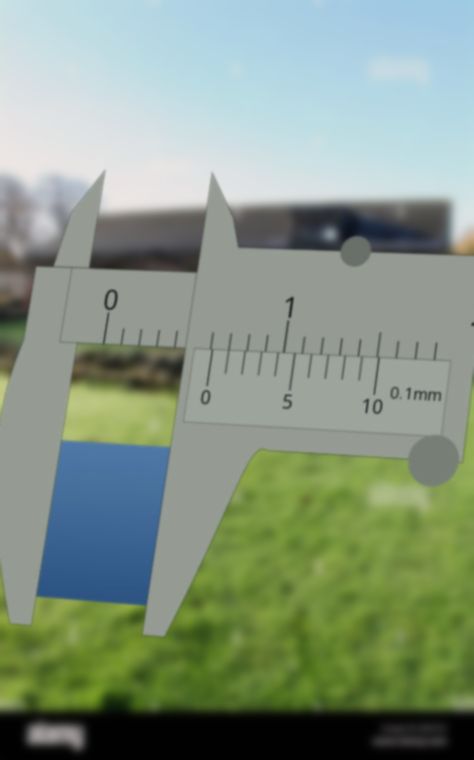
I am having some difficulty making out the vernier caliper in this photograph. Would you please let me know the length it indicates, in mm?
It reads 6.1 mm
